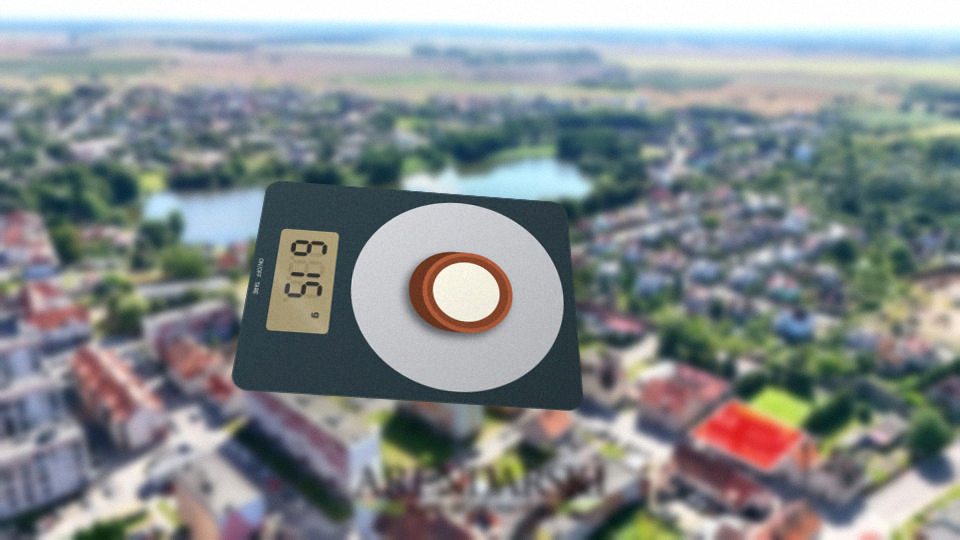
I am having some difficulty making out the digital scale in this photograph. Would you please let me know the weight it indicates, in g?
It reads 615 g
